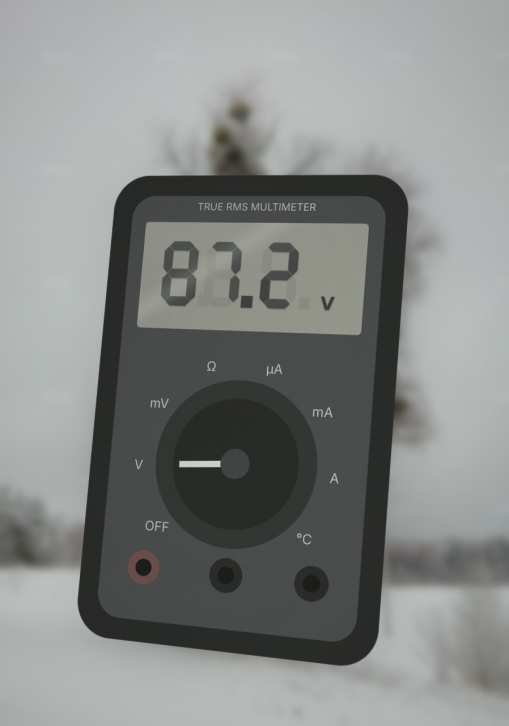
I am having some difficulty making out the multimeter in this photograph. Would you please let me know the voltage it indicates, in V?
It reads 87.2 V
